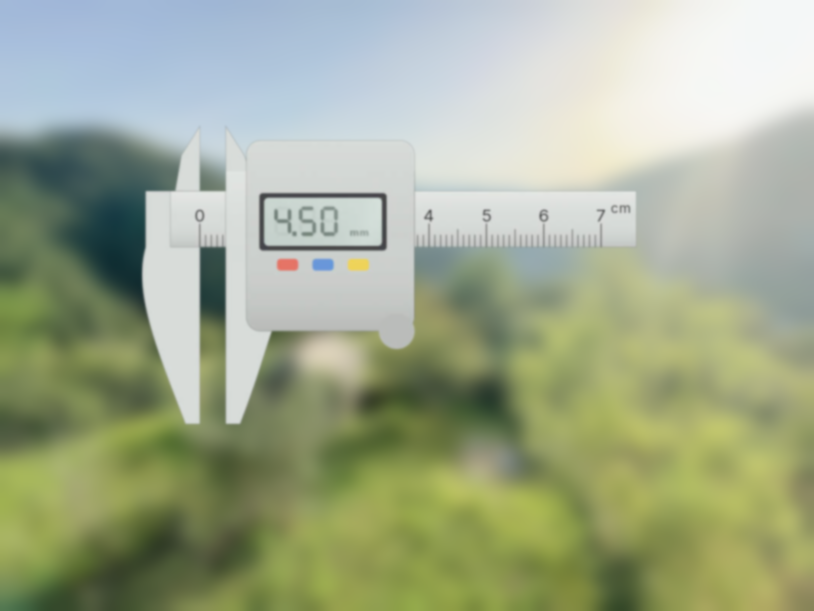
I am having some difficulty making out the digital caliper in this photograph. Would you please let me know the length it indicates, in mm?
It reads 4.50 mm
